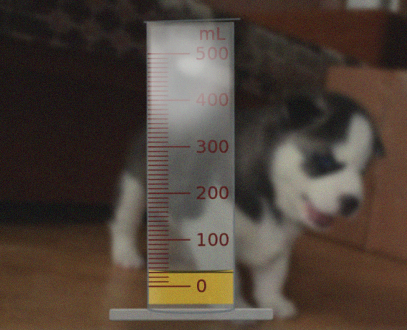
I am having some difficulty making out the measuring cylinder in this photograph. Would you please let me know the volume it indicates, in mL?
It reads 30 mL
